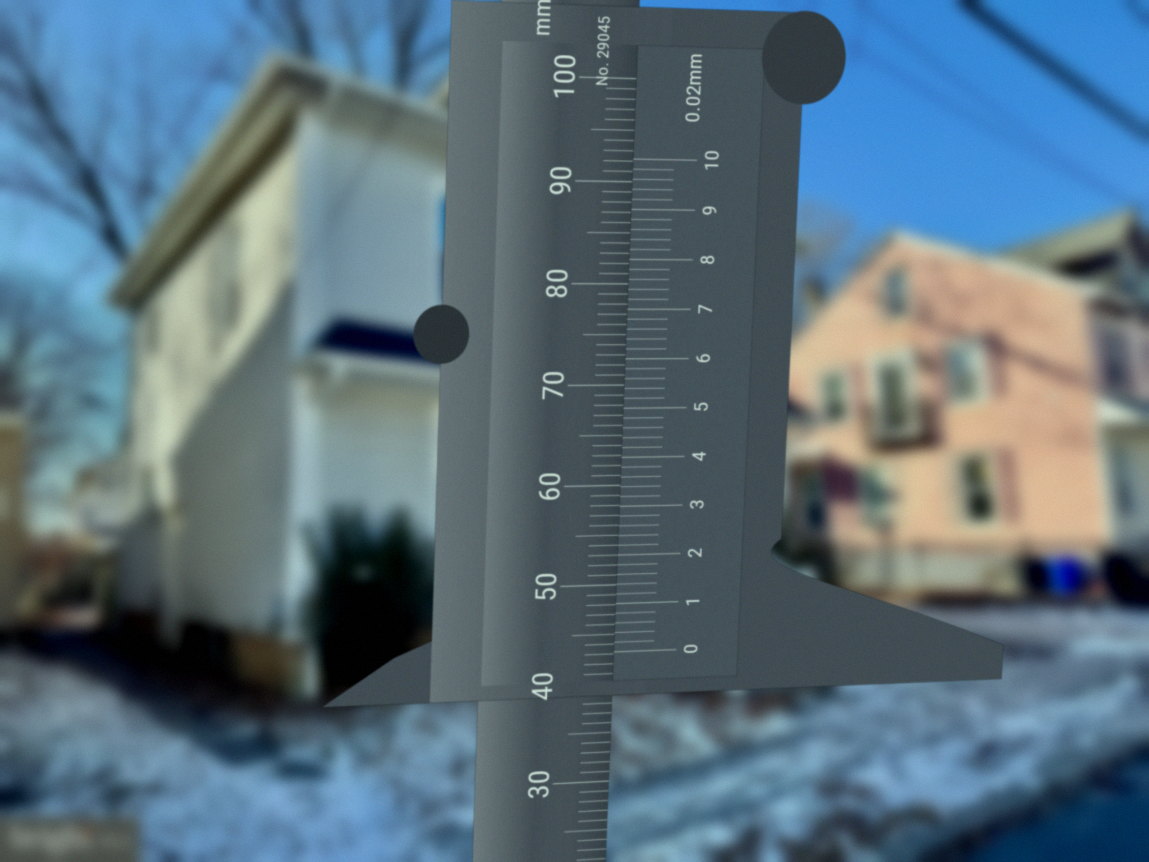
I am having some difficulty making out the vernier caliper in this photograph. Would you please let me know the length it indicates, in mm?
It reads 43.2 mm
